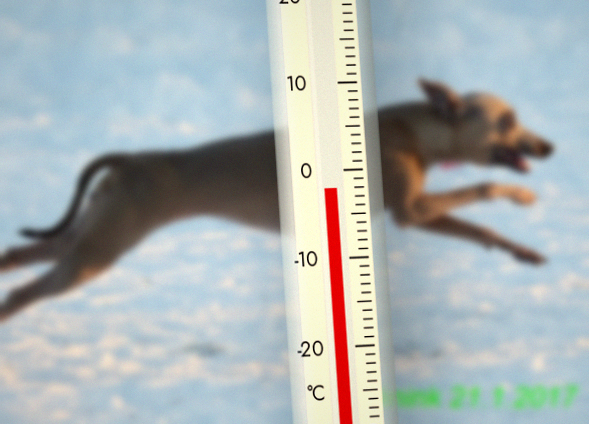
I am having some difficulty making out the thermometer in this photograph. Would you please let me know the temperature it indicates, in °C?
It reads -2 °C
